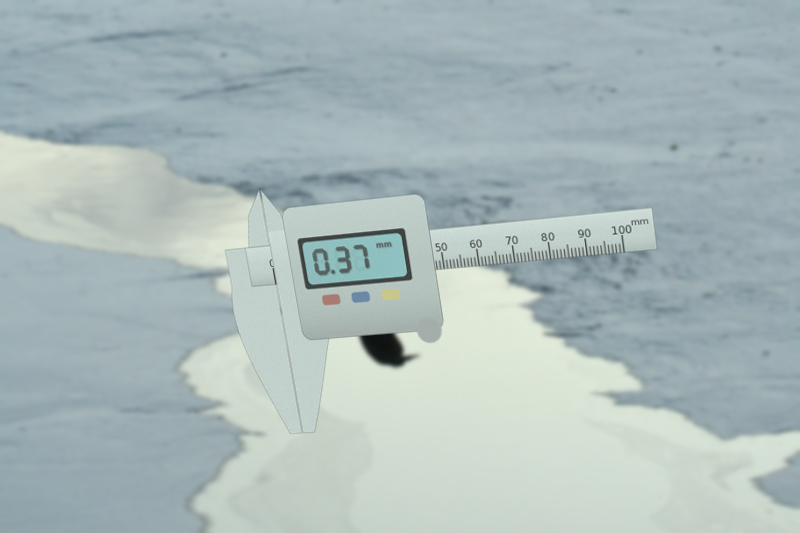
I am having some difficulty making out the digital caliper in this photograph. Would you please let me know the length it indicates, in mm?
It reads 0.37 mm
